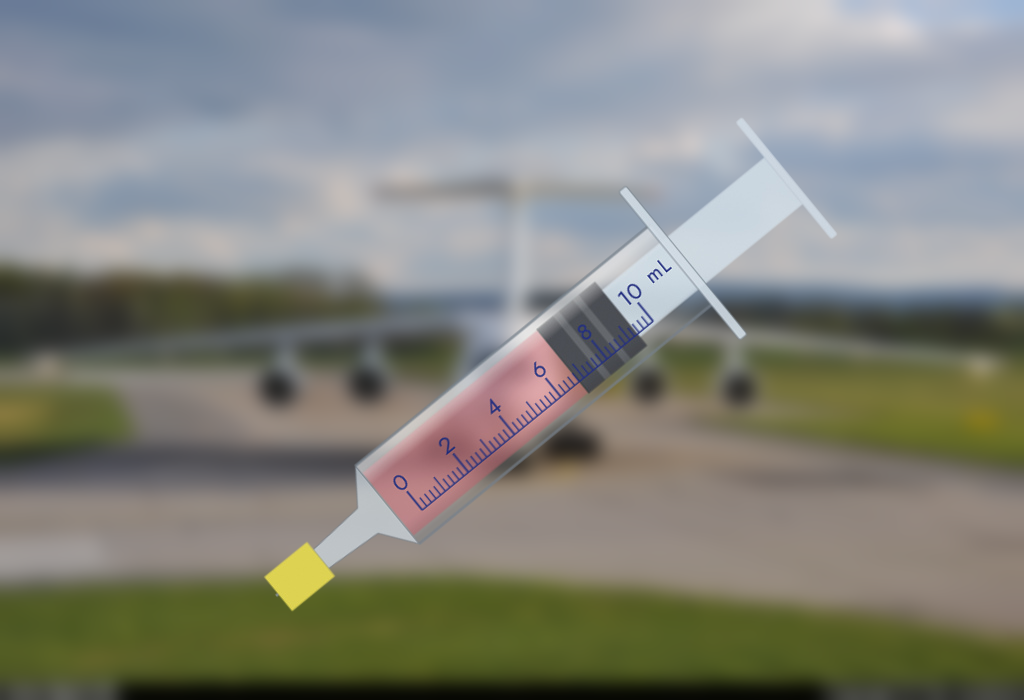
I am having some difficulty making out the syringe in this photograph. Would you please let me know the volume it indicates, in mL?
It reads 6.8 mL
